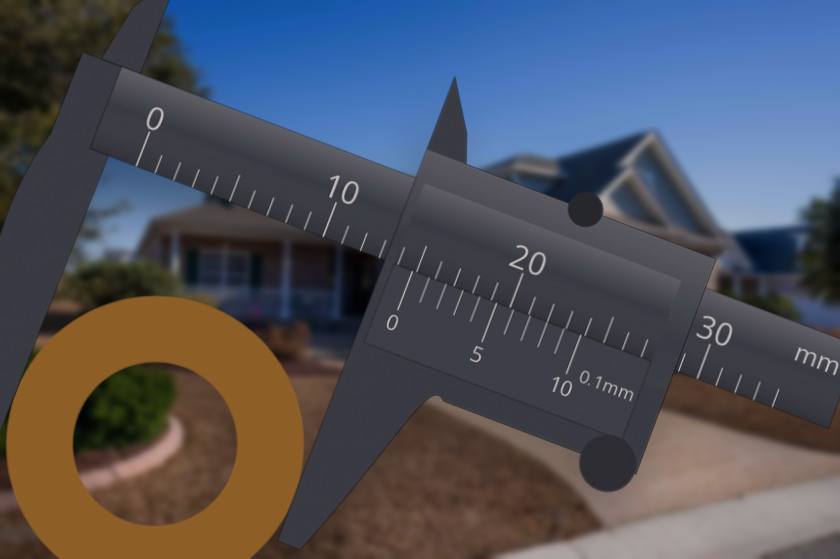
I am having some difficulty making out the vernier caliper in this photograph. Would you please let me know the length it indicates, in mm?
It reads 14.8 mm
